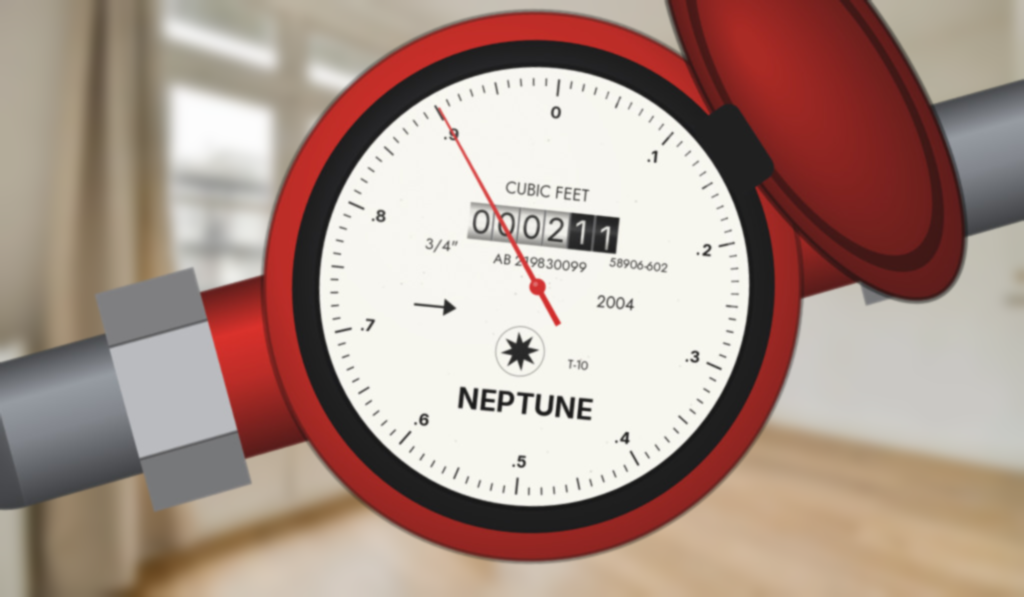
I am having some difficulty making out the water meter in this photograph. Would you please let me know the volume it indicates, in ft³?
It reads 210.90 ft³
